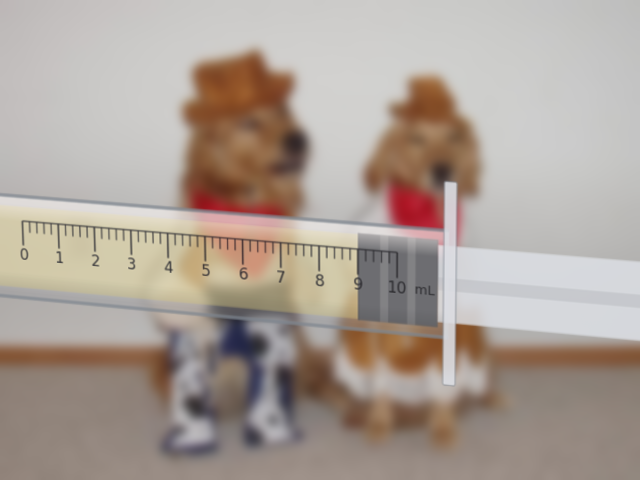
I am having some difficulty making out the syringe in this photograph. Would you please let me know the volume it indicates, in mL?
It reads 9 mL
